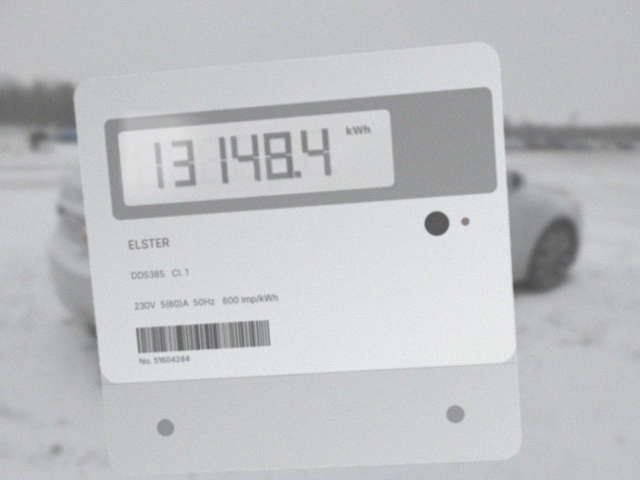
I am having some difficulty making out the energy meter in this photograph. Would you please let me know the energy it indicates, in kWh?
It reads 13148.4 kWh
